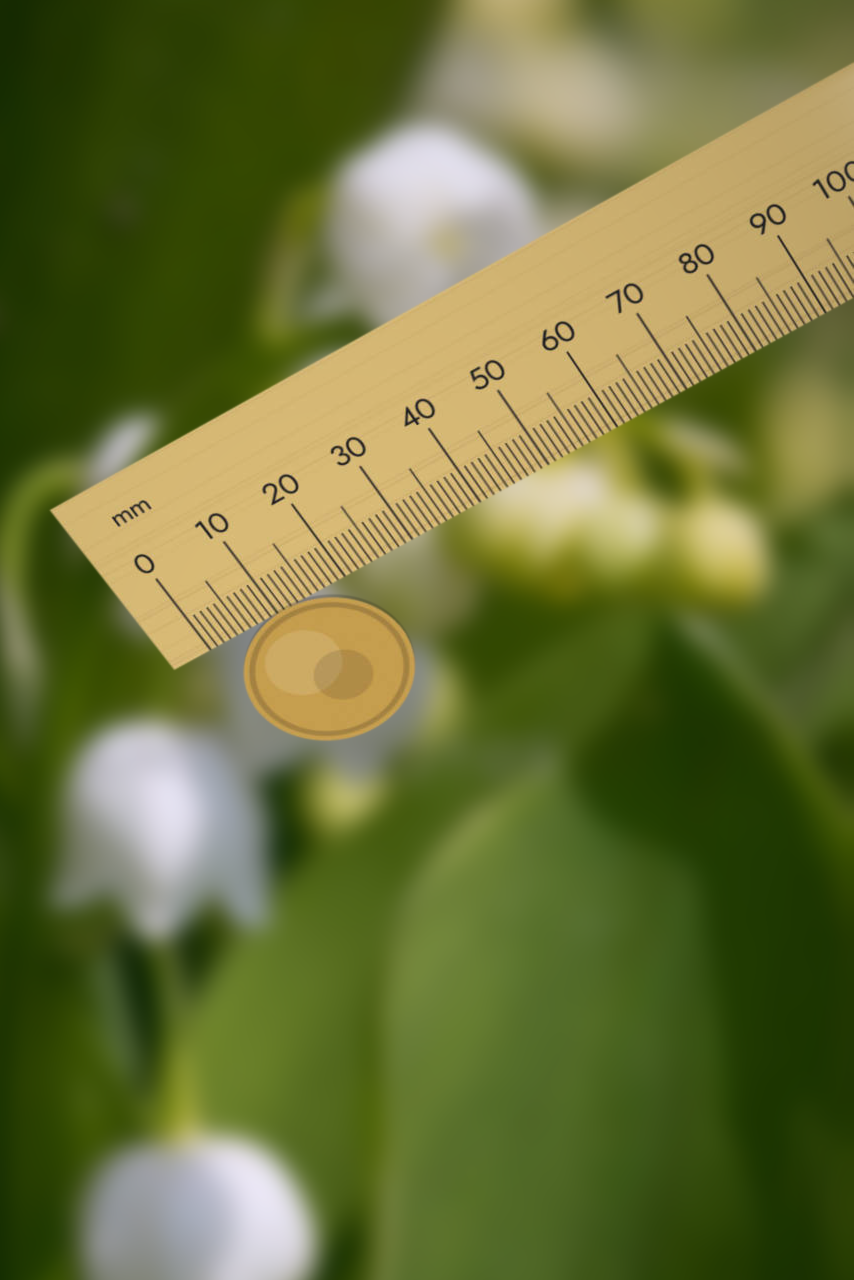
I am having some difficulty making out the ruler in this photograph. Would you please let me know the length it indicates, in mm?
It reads 22 mm
